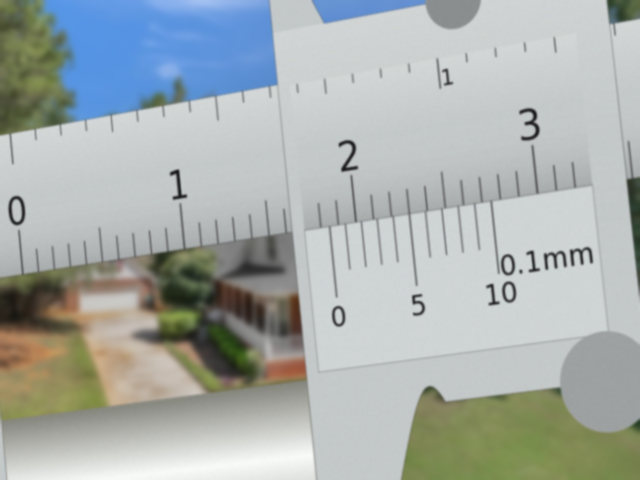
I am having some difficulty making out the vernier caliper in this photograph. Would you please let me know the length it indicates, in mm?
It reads 18.5 mm
